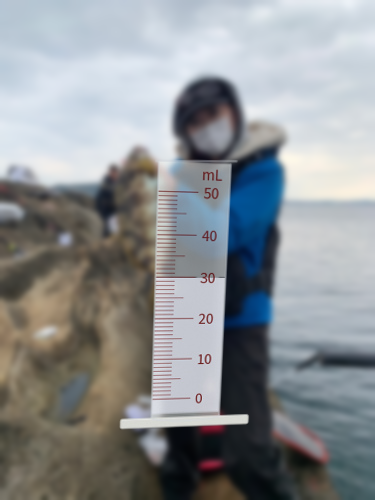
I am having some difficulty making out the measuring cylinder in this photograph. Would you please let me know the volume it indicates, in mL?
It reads 30 mL
